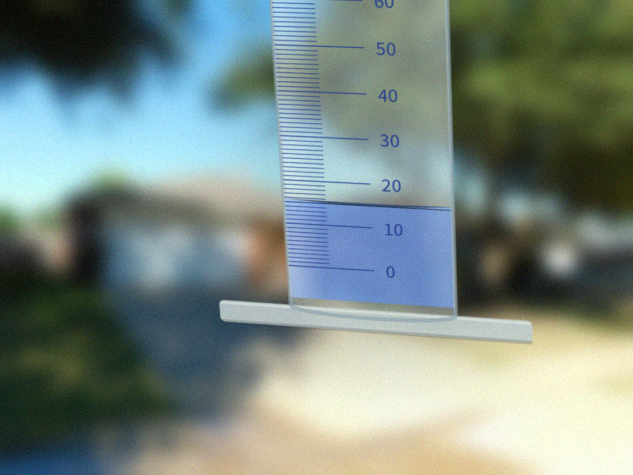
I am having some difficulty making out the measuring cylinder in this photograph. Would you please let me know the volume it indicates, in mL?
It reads 15 mL
